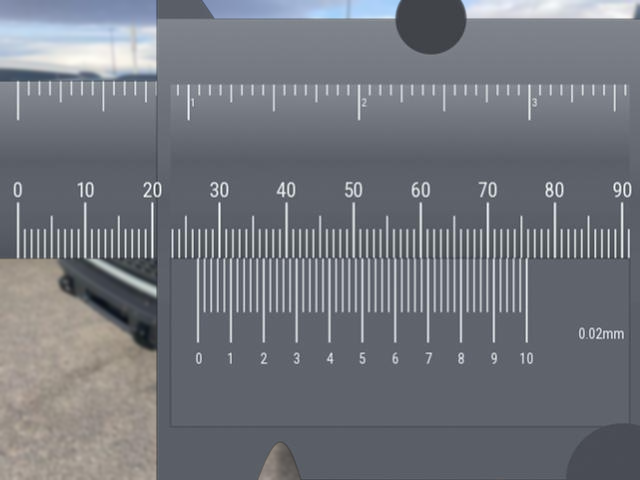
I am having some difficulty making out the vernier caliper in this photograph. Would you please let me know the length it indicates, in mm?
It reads 26.8 mm
